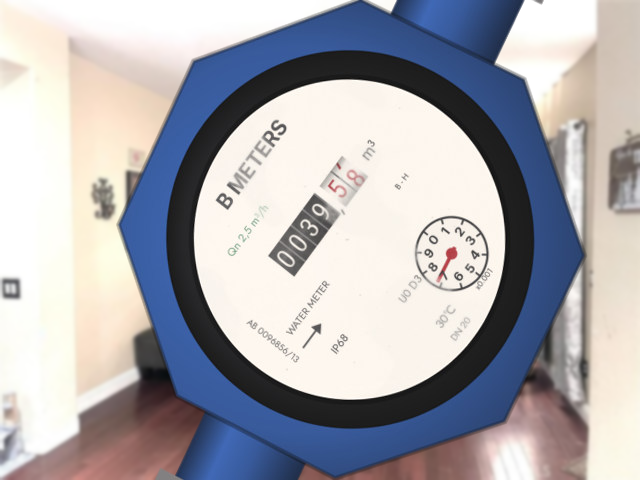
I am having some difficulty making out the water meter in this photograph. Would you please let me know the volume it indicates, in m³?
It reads 39.577 m³
